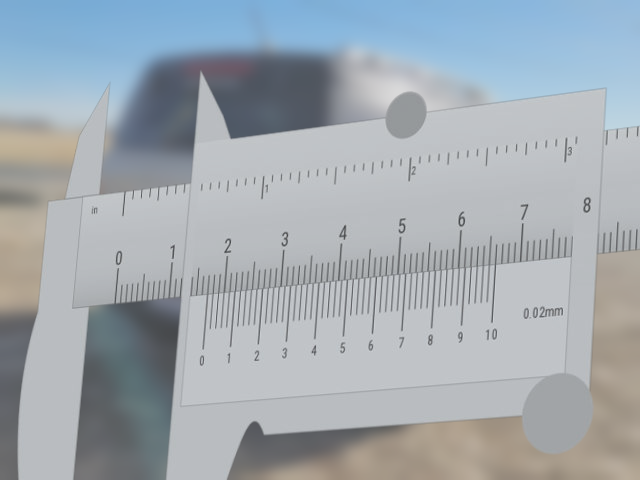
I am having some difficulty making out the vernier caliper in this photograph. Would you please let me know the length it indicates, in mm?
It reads 17.0 mm
